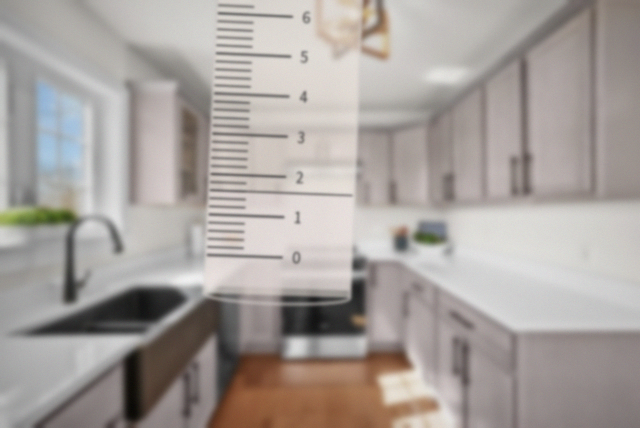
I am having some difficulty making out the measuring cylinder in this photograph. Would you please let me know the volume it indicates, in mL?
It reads 1.6 mL
